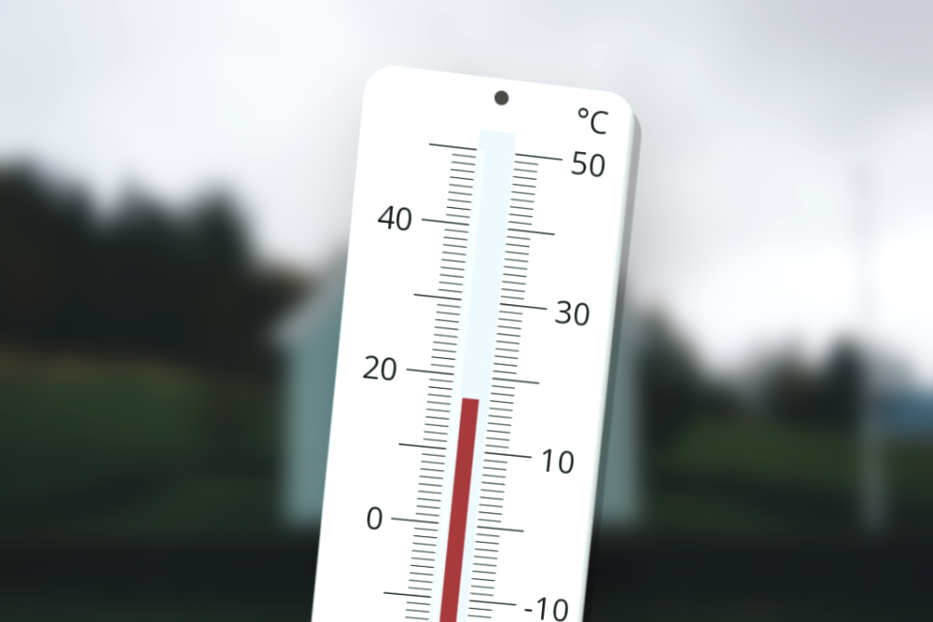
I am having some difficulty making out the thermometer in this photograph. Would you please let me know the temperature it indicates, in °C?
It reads 17 °C
